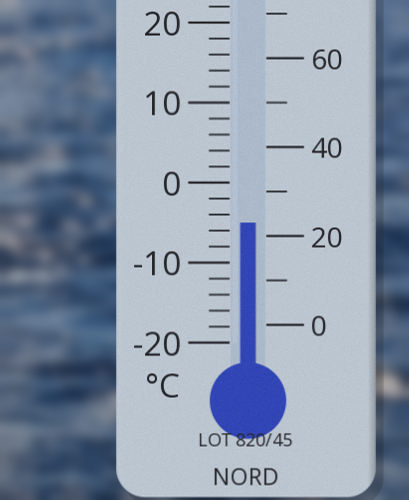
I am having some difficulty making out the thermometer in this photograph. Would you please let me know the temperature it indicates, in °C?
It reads -5 °C
